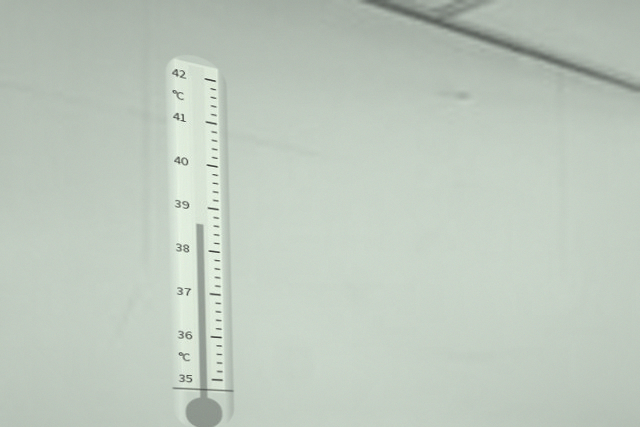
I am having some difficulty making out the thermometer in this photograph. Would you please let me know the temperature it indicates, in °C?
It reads 38.6 °C
